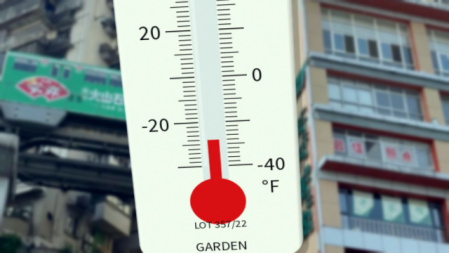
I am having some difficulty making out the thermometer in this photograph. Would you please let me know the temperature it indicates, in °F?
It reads -28 °F
